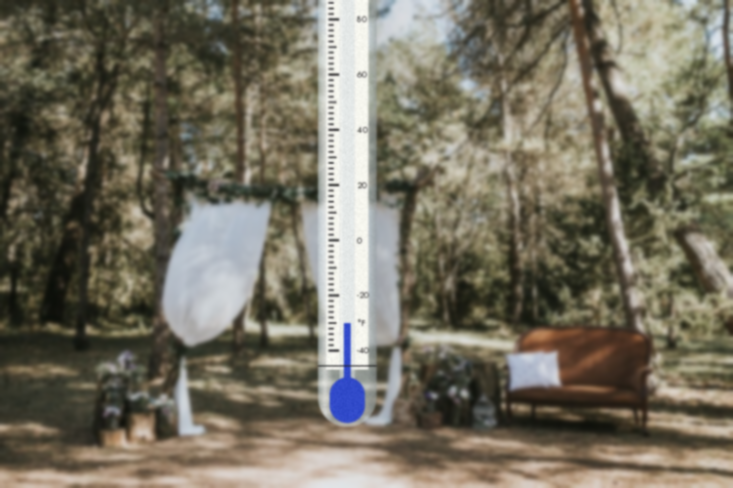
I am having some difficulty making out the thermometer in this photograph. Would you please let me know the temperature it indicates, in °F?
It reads -30 °F
